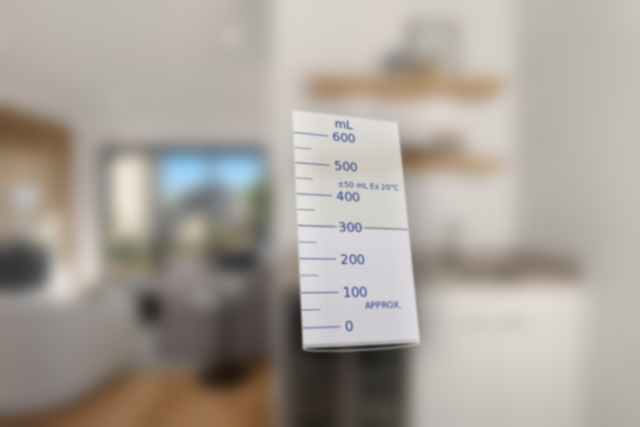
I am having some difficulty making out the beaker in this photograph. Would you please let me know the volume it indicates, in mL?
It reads 300 mL
